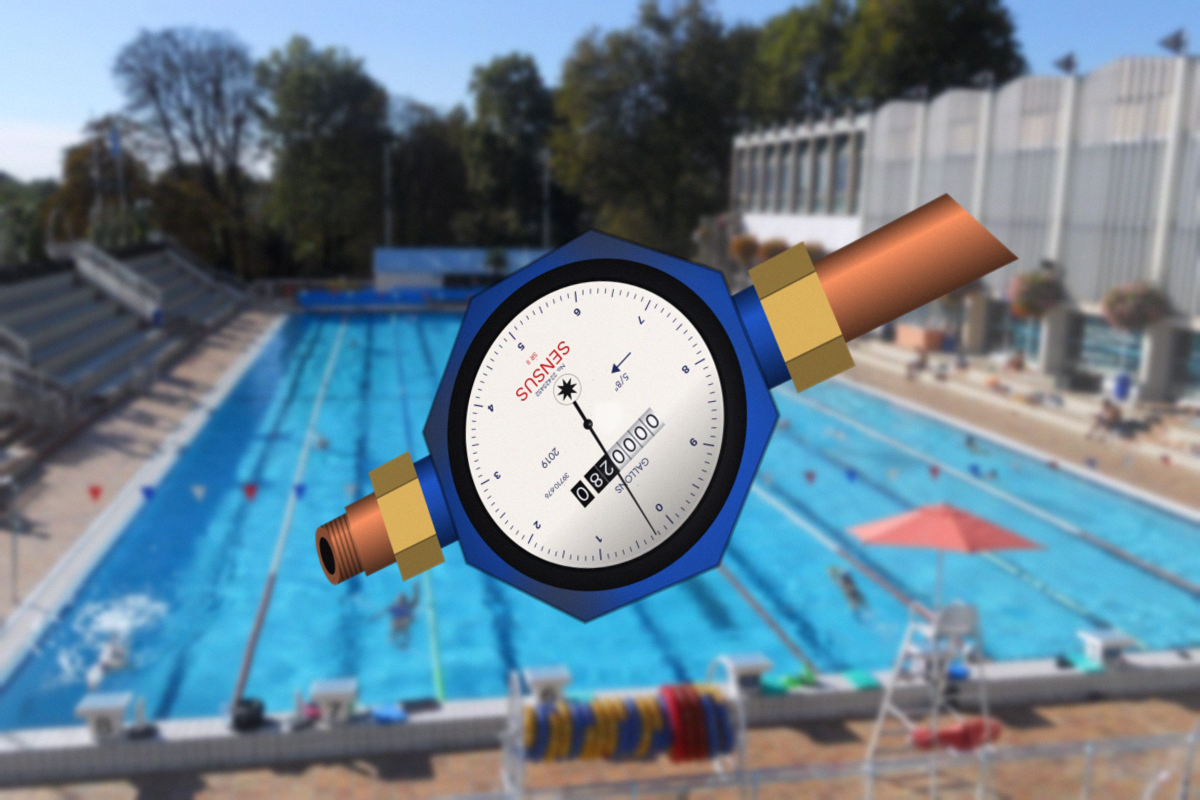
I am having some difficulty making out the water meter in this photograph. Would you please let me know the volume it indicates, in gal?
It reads 280.2 gal
